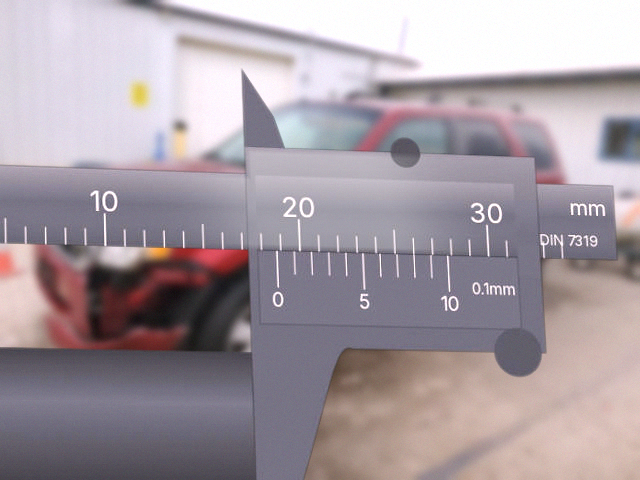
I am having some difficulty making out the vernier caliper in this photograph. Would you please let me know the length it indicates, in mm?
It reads 18.8 mm
